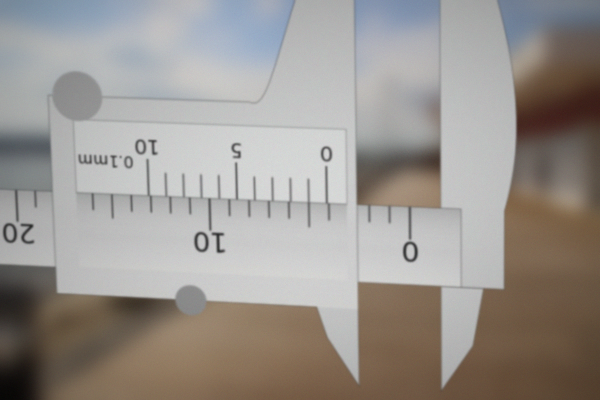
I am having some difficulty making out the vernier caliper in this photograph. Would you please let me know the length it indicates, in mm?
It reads 4.1 mm
